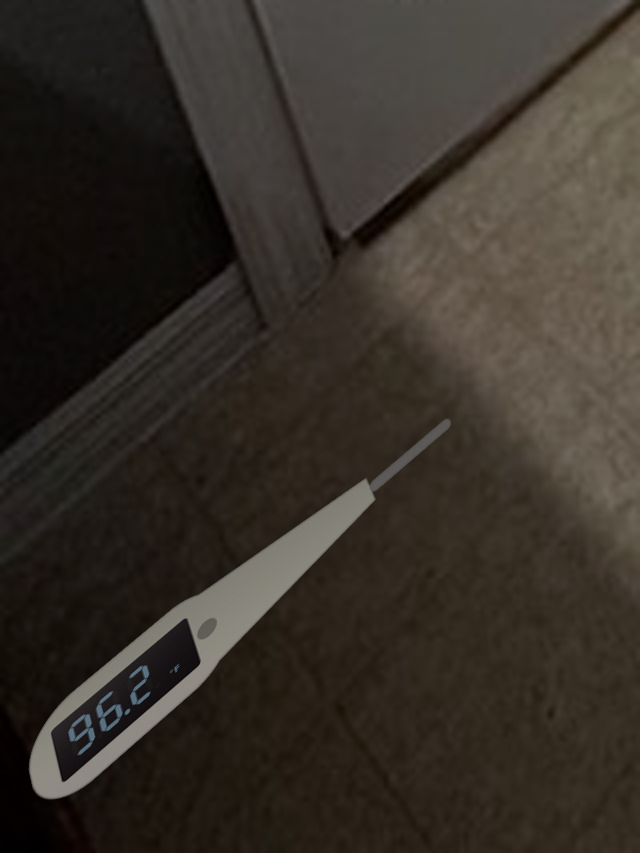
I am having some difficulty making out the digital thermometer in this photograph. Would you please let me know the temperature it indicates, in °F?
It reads 96.2 °F
